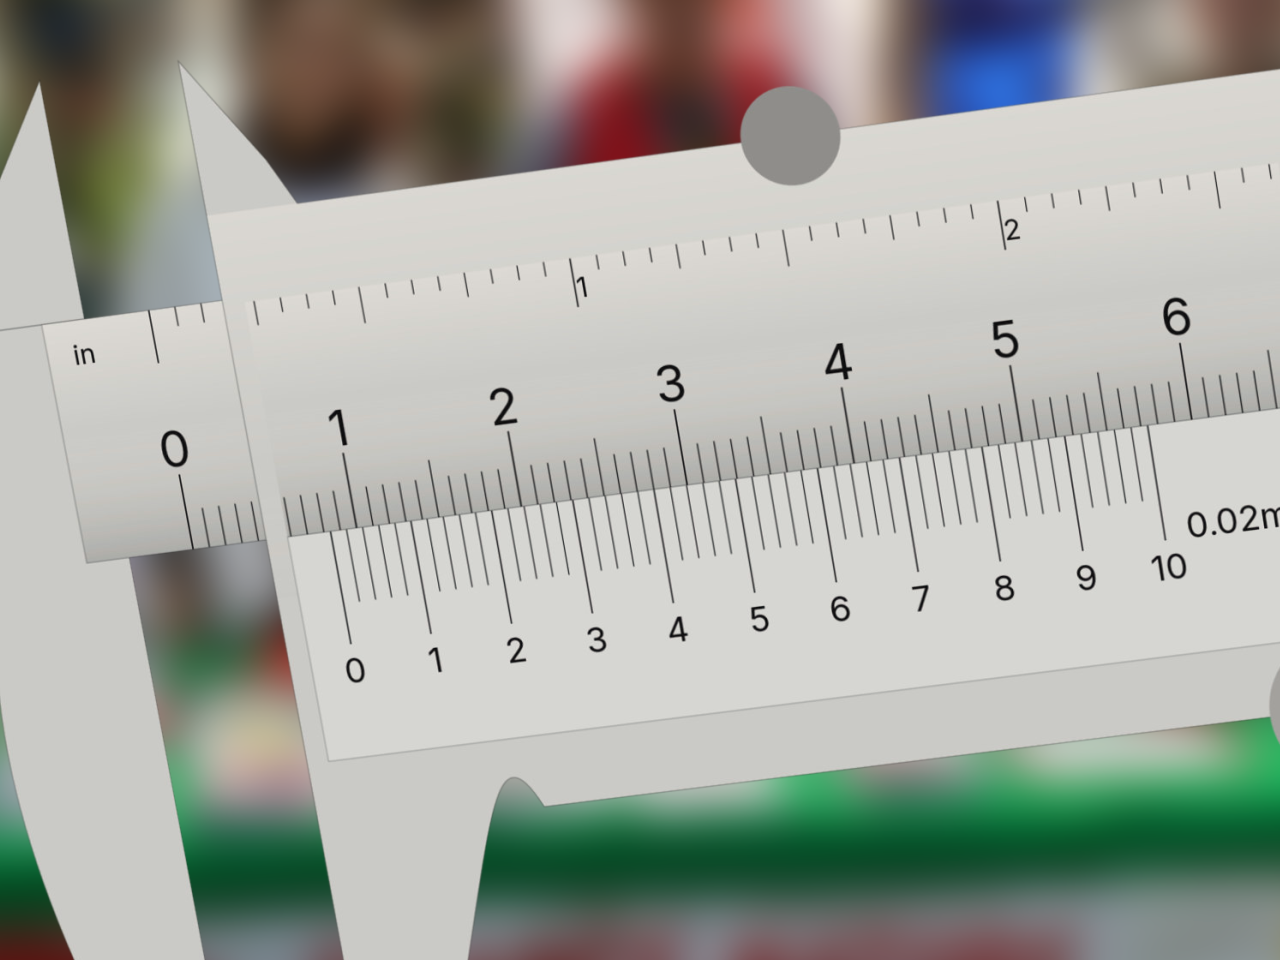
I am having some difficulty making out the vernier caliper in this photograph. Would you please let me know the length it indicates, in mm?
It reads 8.4 mm
